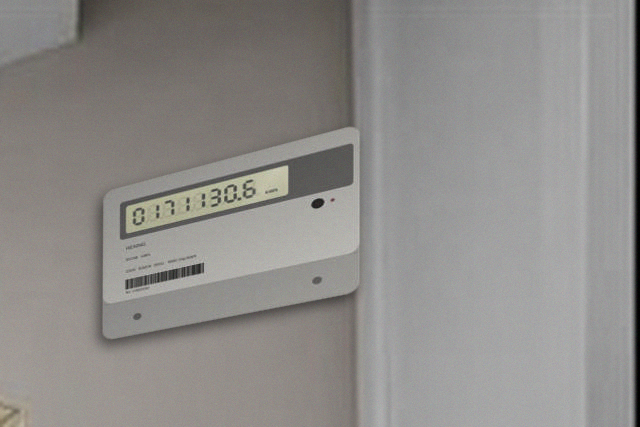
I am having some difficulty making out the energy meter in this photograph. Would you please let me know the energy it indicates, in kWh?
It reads 171130.6 kWh
